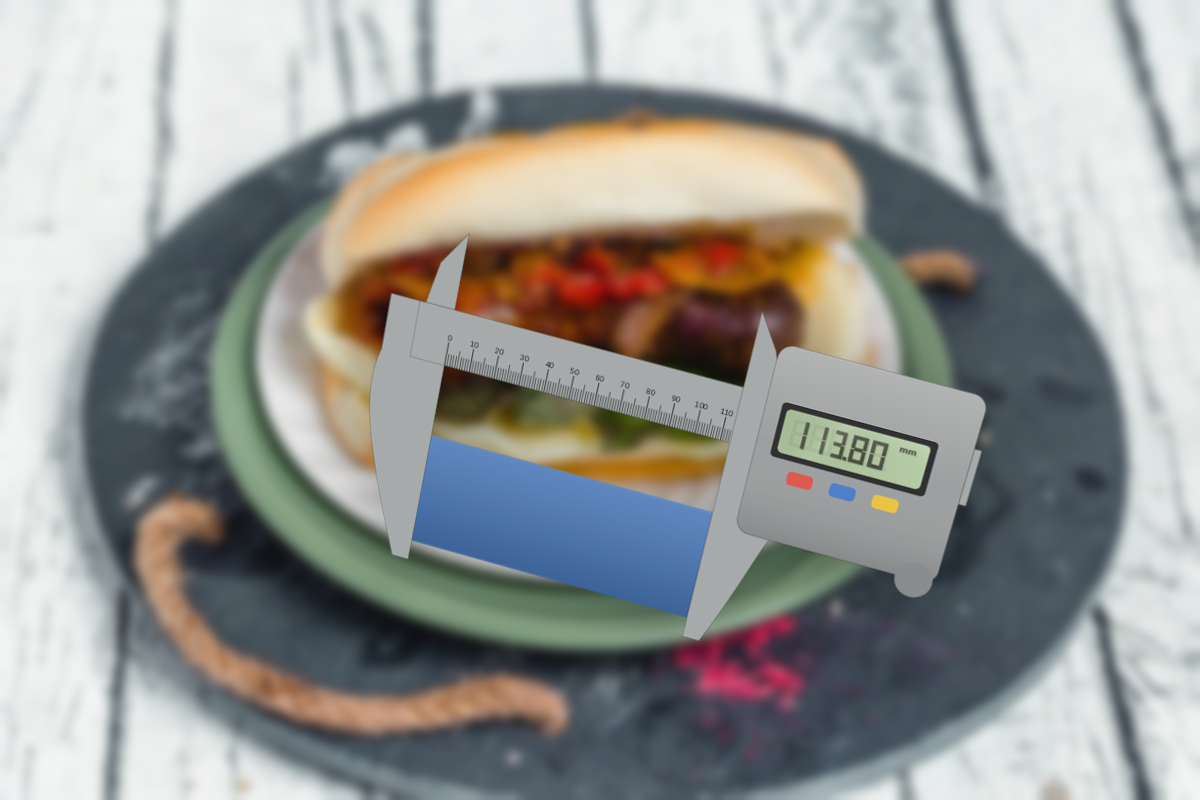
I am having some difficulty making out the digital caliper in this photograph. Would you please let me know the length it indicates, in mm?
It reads 113.80 mm
